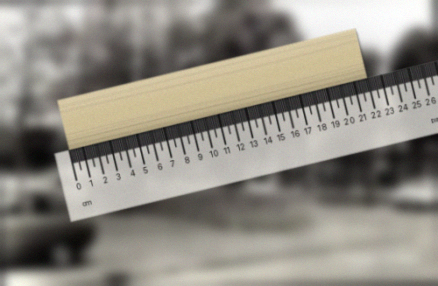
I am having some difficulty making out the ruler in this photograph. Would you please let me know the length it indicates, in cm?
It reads 22 cm
